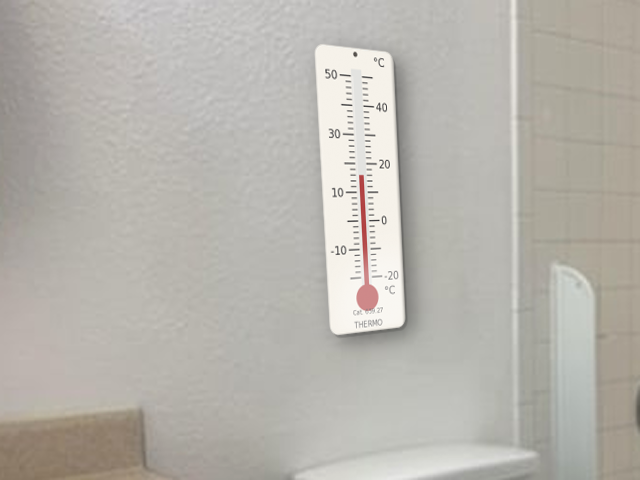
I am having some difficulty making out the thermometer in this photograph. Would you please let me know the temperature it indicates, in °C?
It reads 16 °C
